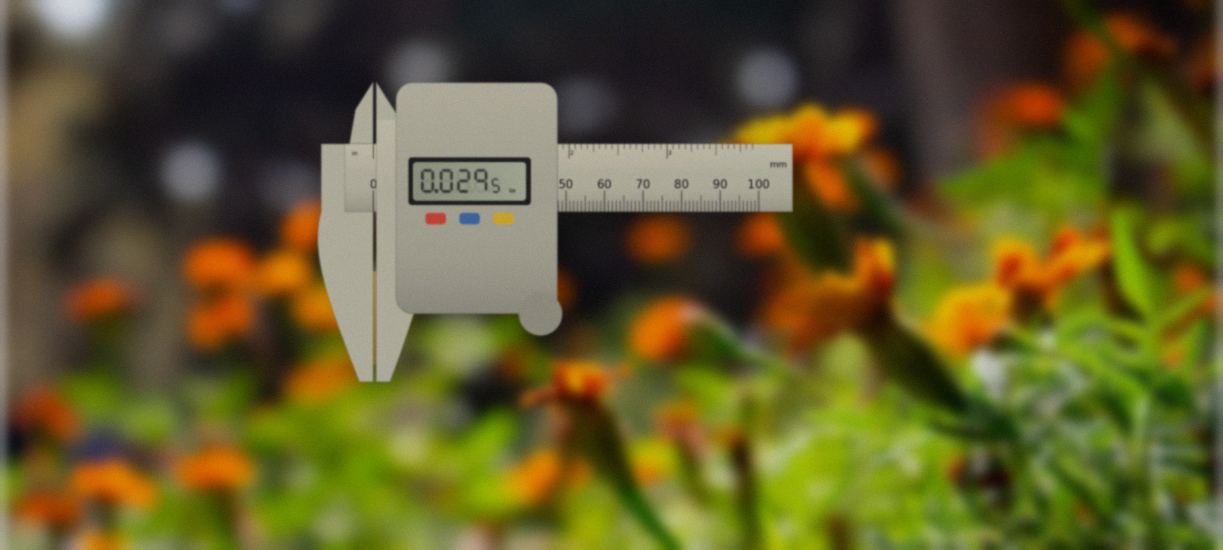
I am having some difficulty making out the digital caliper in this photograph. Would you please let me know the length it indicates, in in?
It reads 0.0295 in
